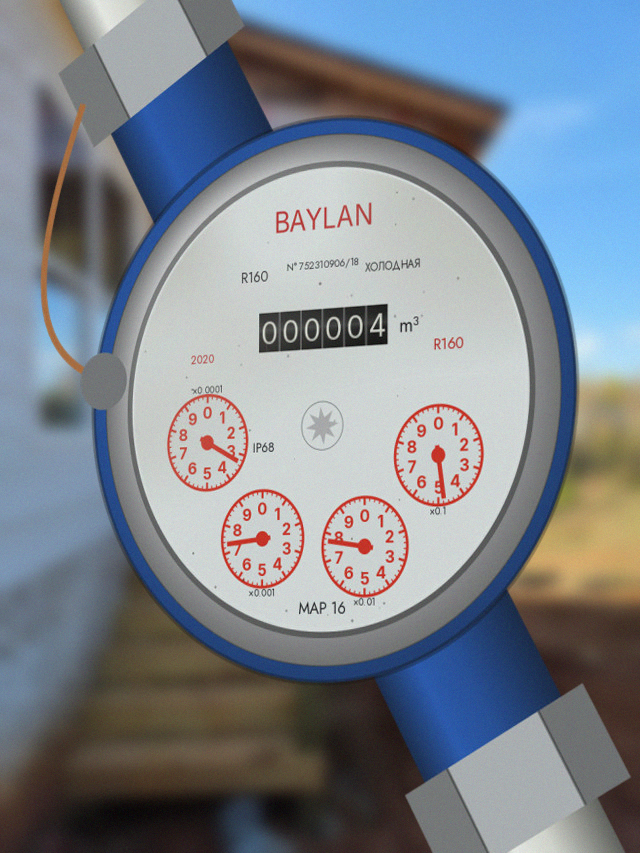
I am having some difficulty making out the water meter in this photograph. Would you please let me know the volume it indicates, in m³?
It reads 4.4773 m³
